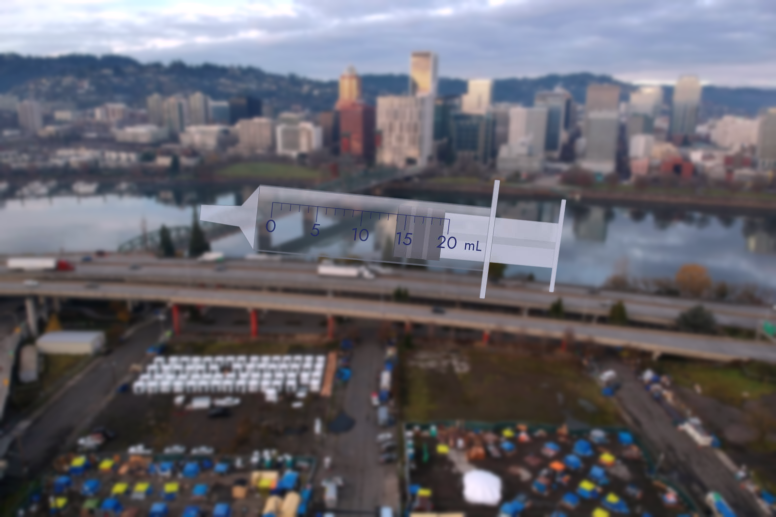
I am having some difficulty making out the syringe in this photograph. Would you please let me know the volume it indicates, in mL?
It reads 14 mL
